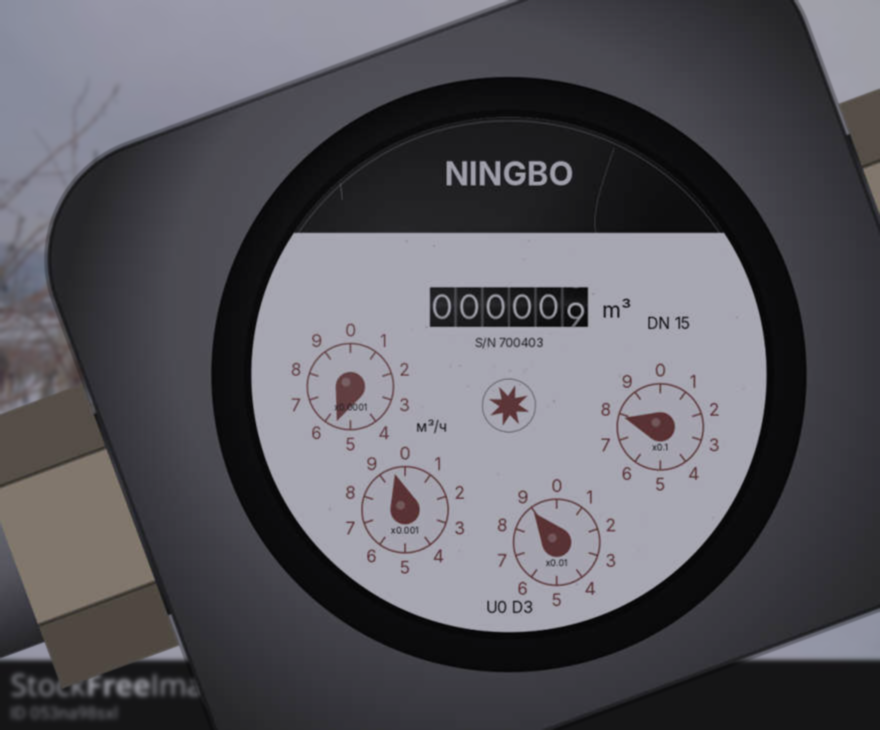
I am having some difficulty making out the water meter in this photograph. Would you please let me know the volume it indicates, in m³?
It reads 8.7895 m³
